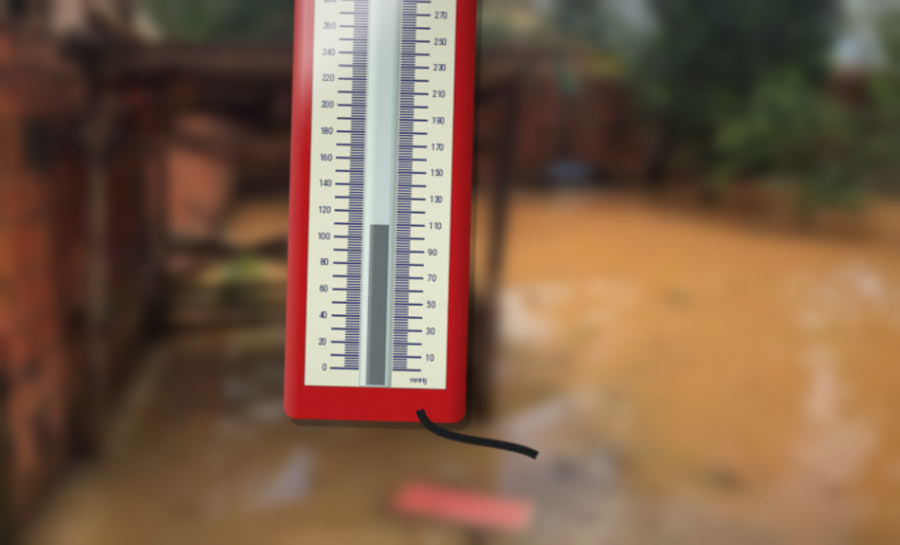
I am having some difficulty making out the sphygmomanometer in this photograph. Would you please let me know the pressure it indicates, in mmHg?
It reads 110 mmHg
